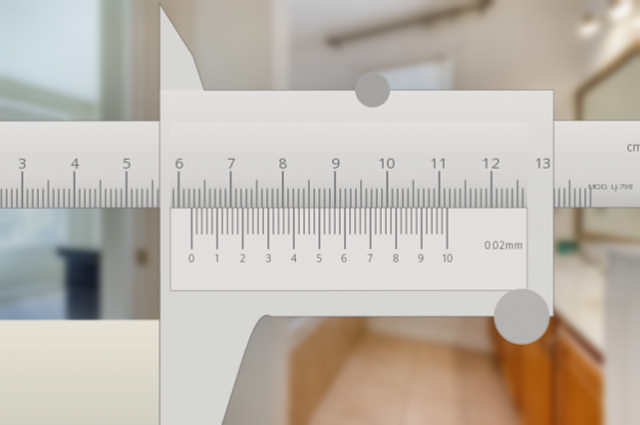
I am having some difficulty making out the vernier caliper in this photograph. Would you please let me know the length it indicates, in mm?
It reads 62.5 mm
